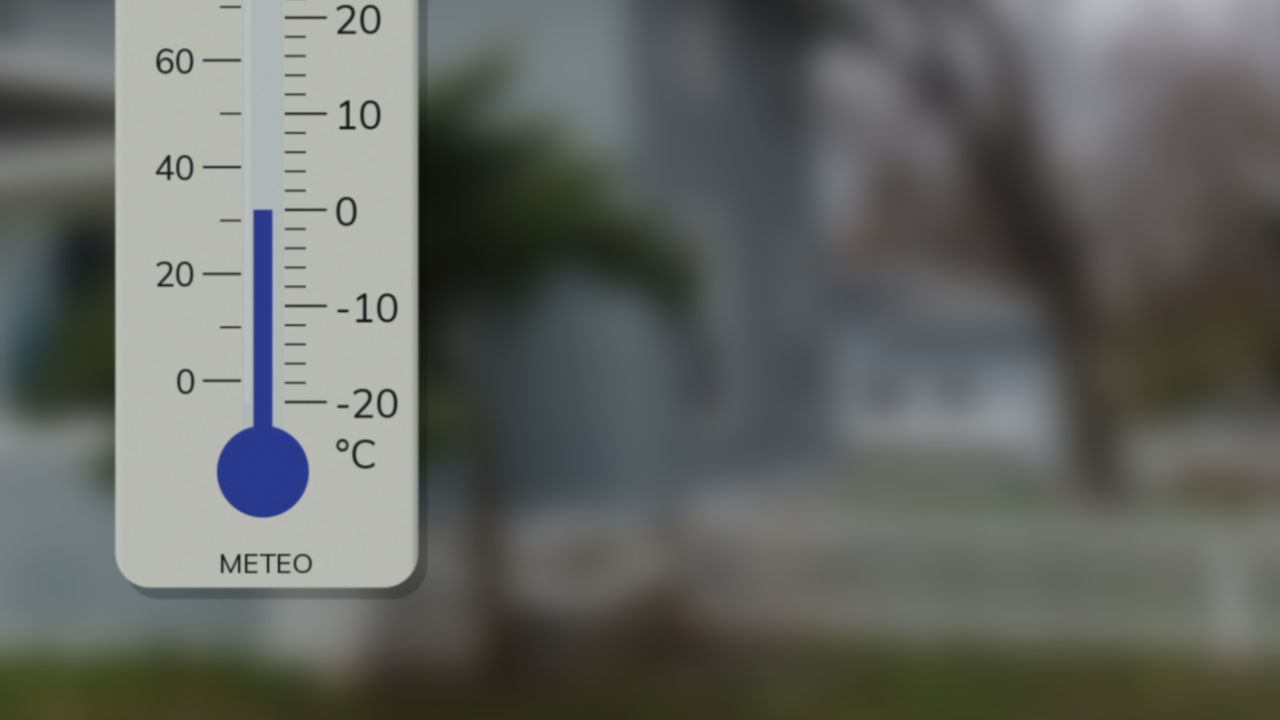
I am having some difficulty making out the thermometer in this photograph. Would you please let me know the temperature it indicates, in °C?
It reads 0 °C
